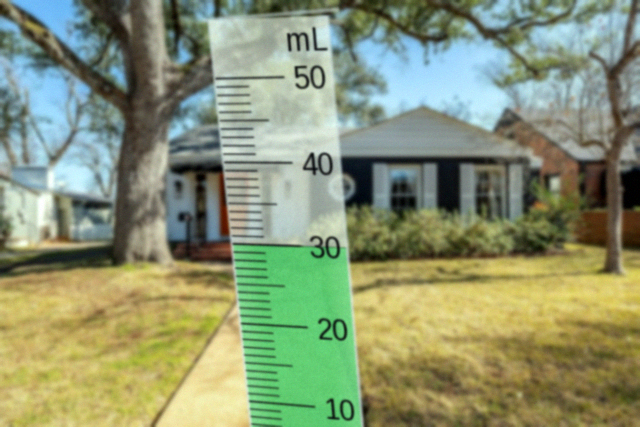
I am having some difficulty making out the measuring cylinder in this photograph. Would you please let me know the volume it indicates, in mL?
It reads 30 mL
